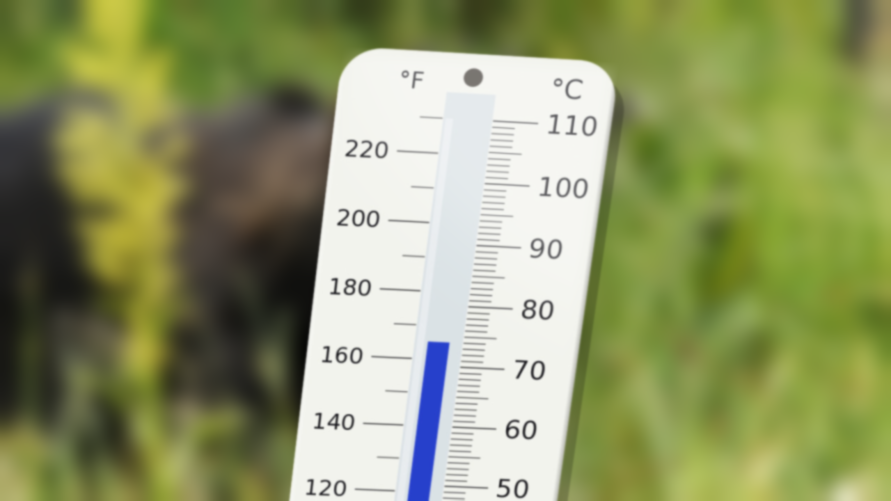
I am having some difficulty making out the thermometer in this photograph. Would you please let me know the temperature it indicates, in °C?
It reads 74 °C
